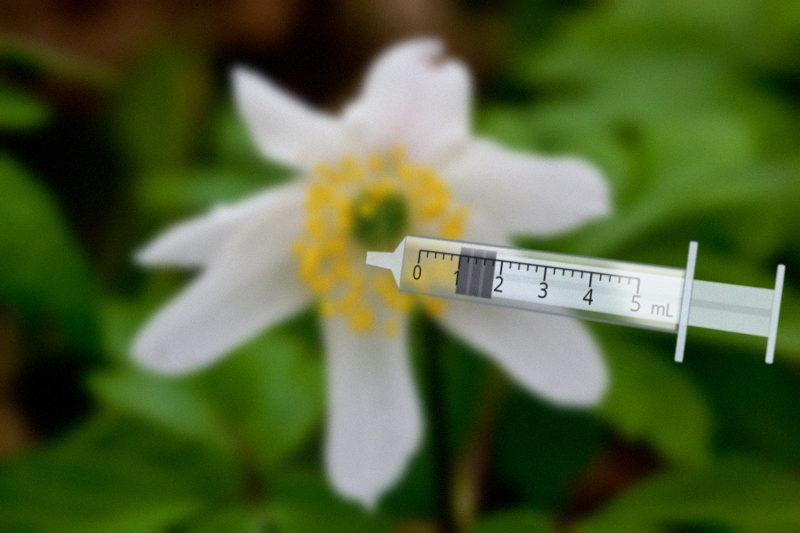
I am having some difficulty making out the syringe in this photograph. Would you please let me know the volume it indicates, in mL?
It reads 1 mL
